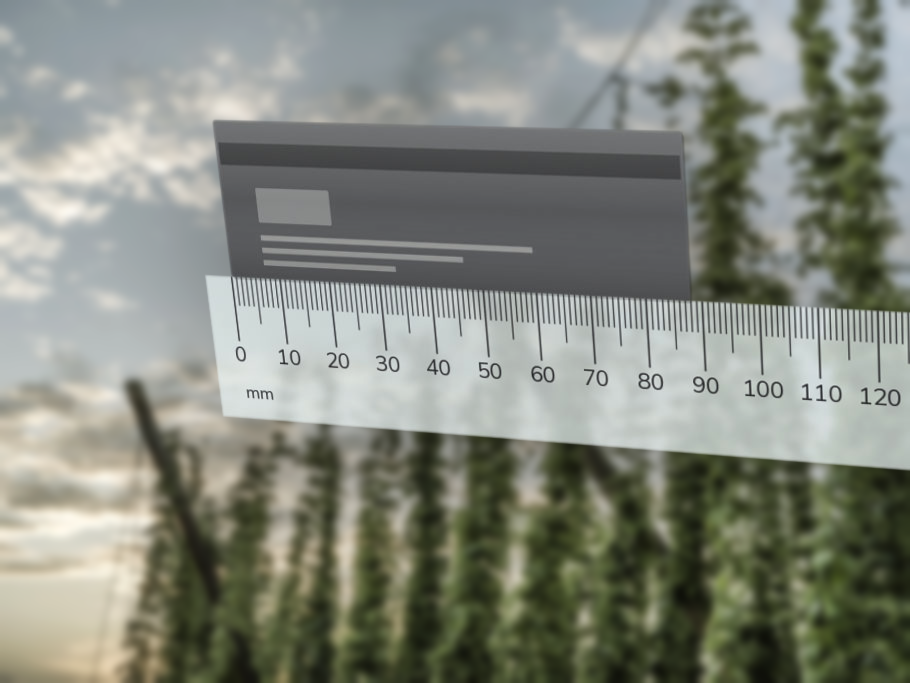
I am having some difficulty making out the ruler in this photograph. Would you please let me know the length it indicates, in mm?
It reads 88 mm
